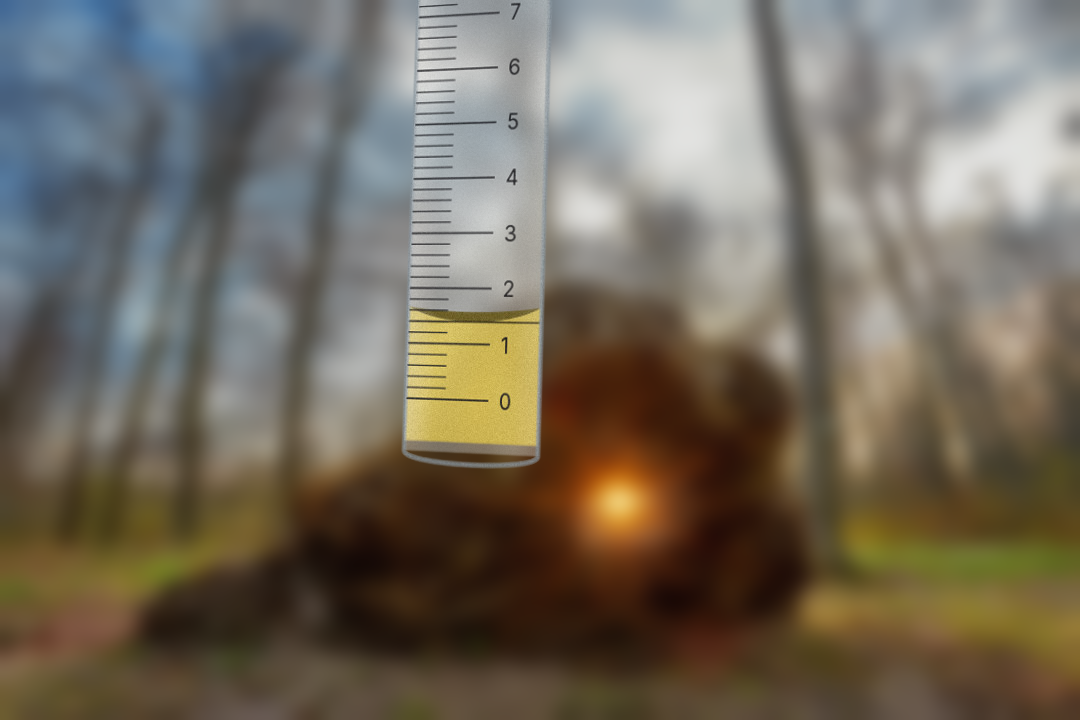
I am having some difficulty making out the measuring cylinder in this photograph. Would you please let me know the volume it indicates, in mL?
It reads 1.4 mL
